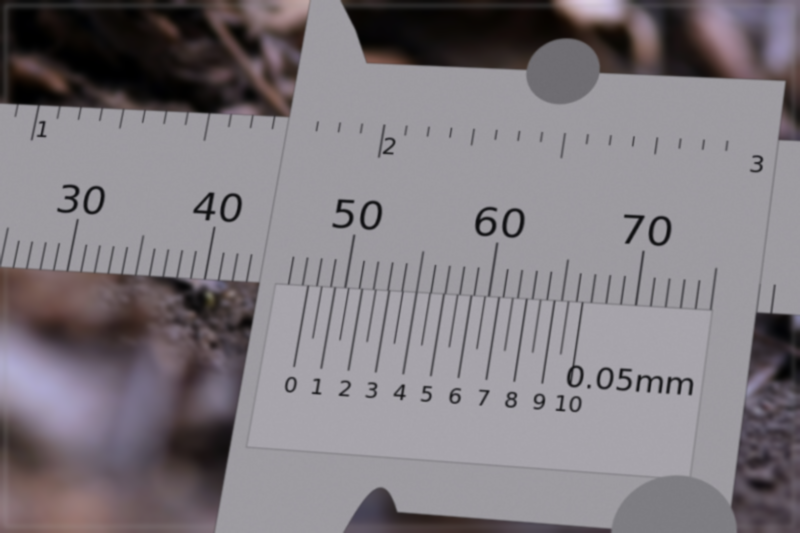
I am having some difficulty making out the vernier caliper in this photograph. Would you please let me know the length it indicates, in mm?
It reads 47.4 mm
